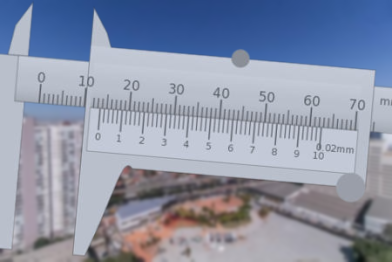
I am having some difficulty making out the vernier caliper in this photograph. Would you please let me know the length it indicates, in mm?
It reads 13.5 mm
